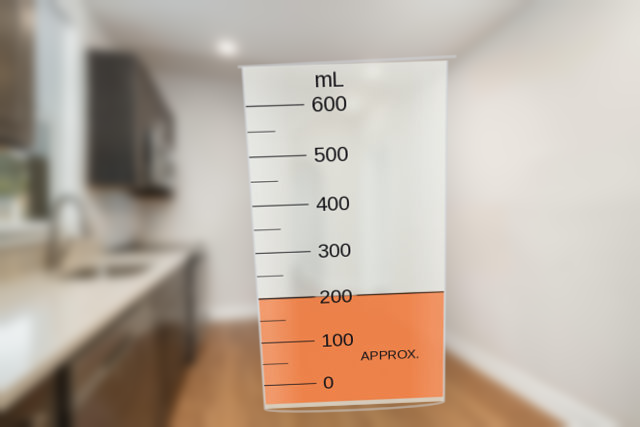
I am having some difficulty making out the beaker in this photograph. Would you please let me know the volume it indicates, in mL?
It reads 200 mL
